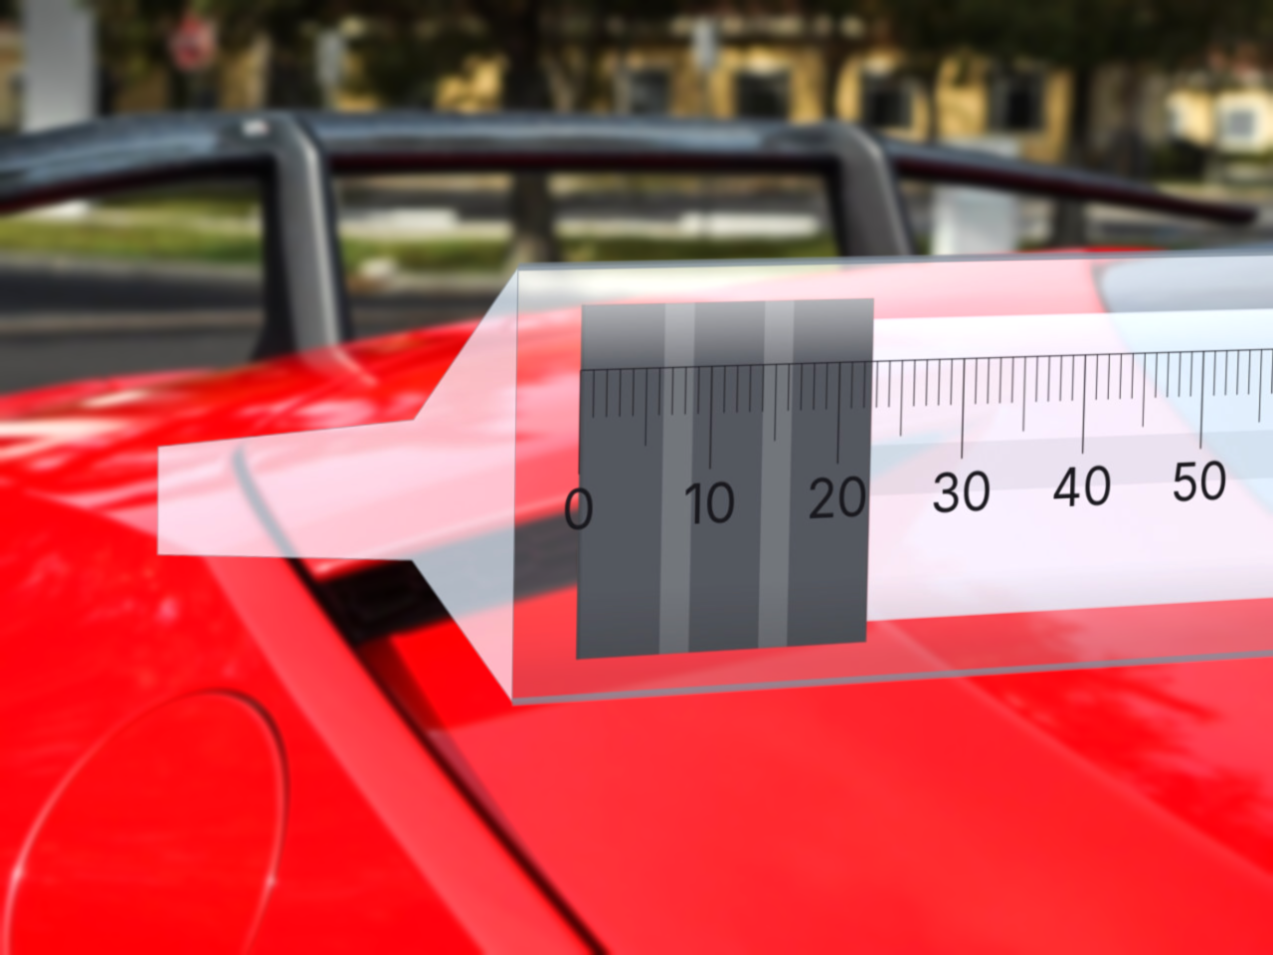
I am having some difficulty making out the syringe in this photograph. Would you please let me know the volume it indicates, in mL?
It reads 0 mL
